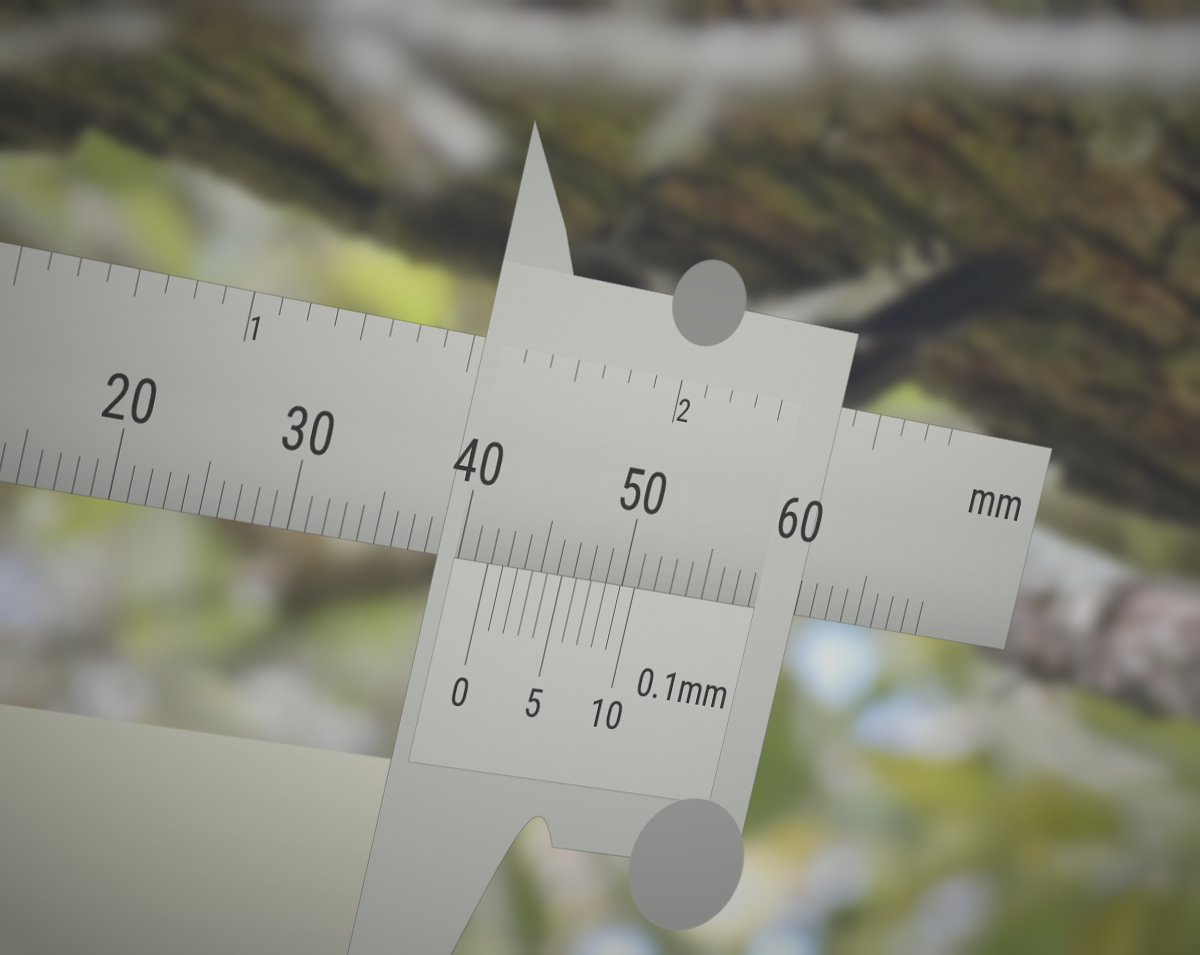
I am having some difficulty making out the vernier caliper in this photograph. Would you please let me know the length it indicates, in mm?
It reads 41.8 mm
